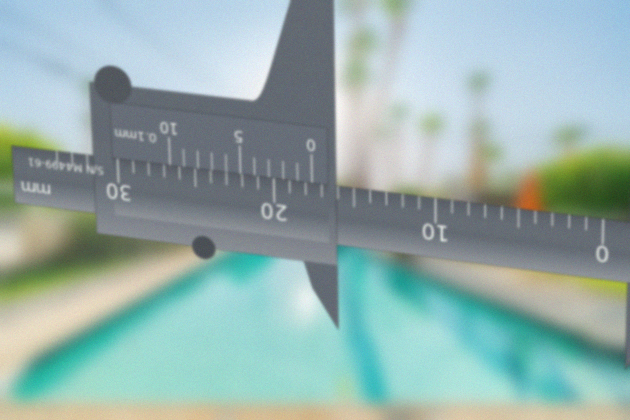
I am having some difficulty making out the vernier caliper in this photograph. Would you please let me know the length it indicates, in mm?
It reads 17.6 mm
